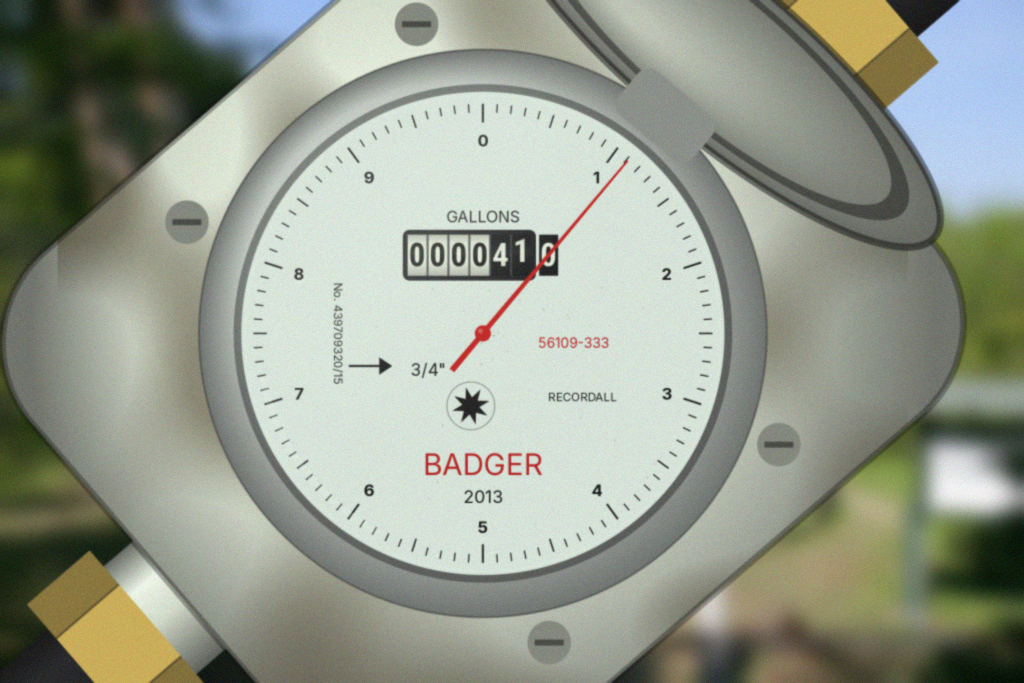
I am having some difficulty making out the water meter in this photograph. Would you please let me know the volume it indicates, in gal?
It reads 411.1 gal
